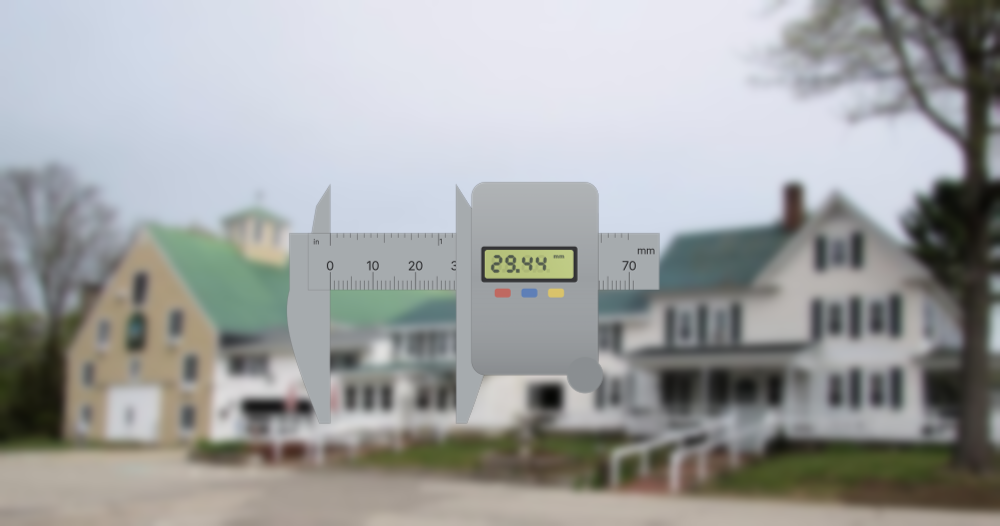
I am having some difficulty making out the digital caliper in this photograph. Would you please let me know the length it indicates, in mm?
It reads 29.44 mm
